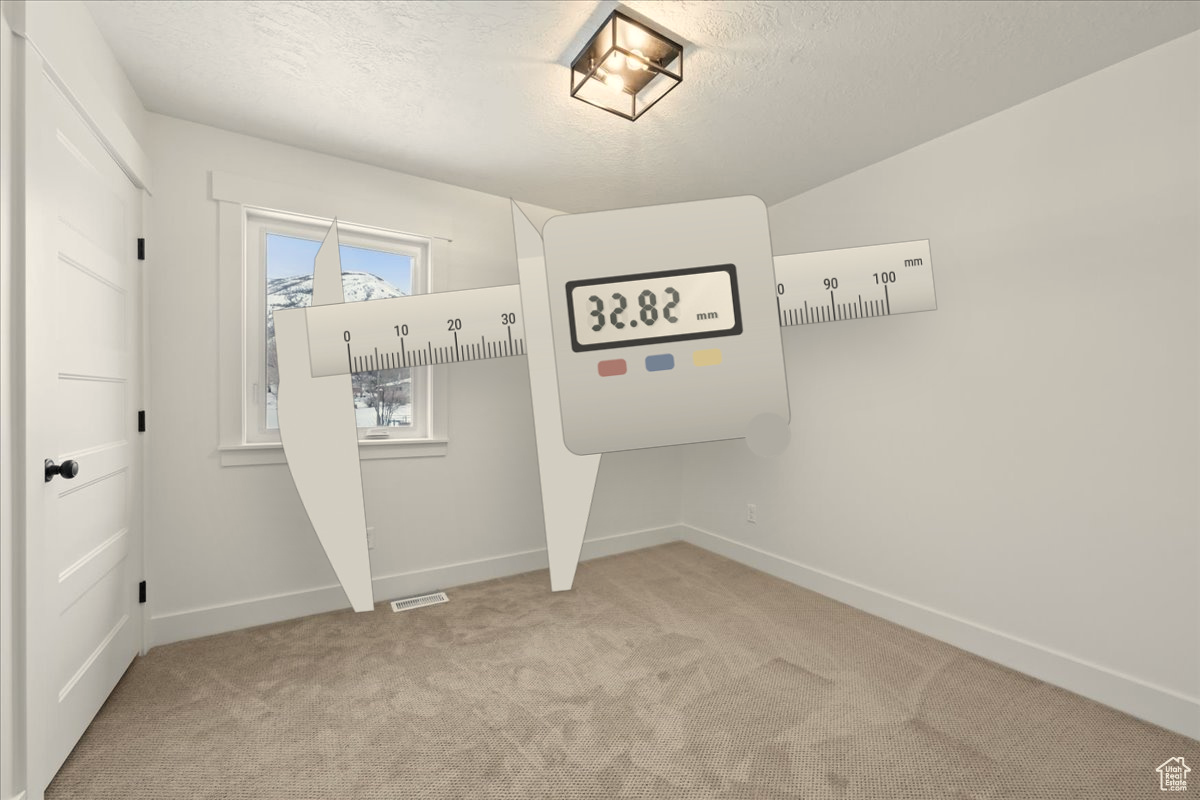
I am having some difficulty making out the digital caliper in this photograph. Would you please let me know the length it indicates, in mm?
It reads 32.82 mm
